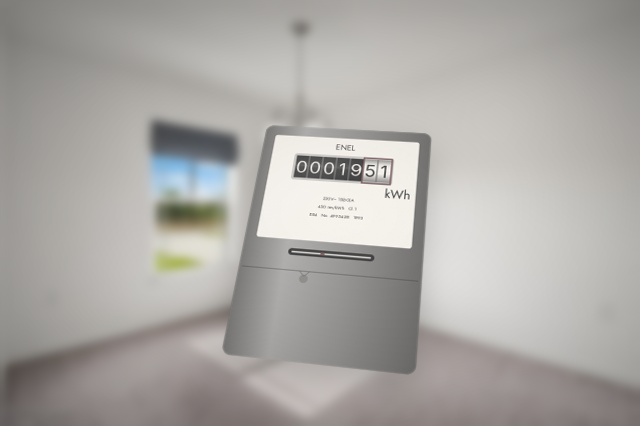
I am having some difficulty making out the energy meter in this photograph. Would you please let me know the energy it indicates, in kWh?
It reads 19.51 kWh
